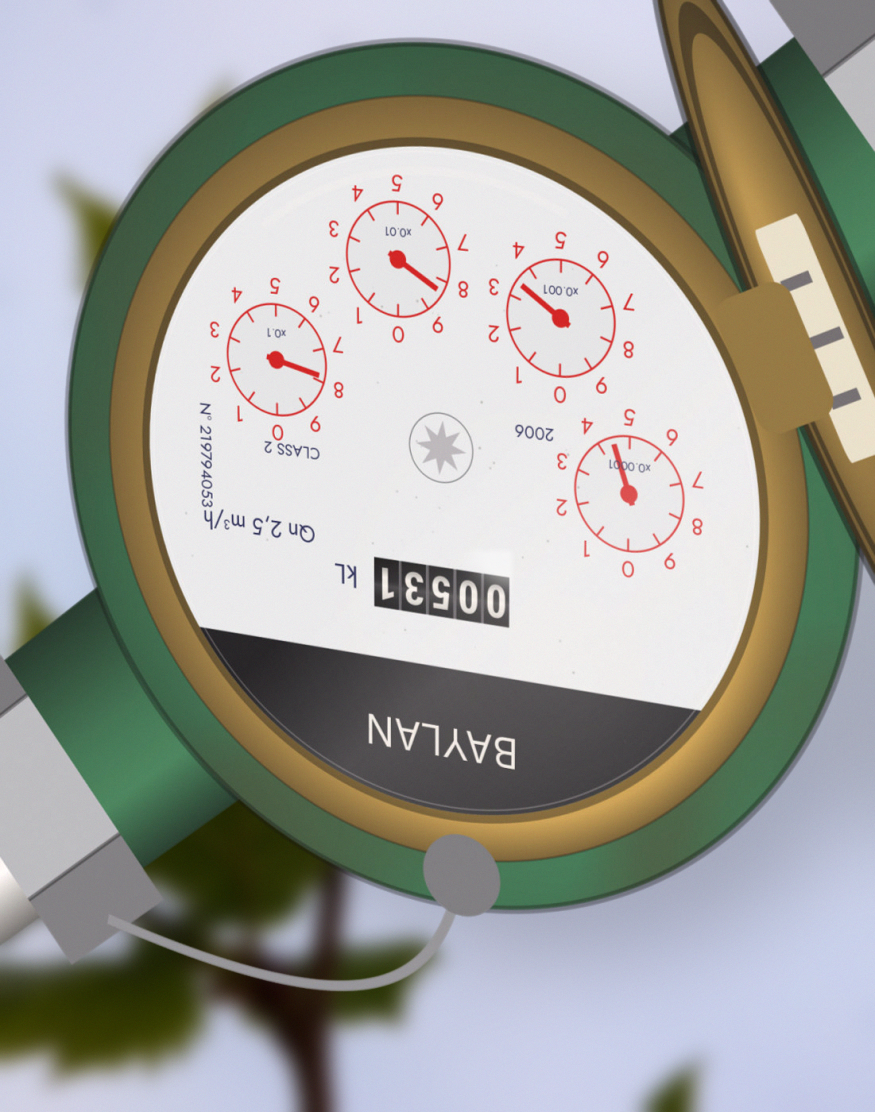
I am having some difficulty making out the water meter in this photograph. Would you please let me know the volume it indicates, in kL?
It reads 531.7834 kL
